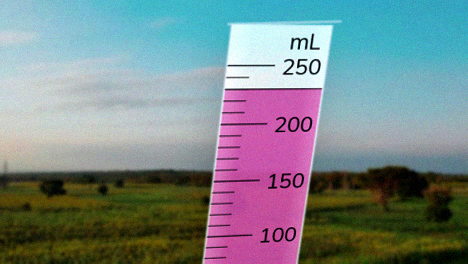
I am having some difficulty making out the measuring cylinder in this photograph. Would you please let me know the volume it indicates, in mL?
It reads 230 mL
